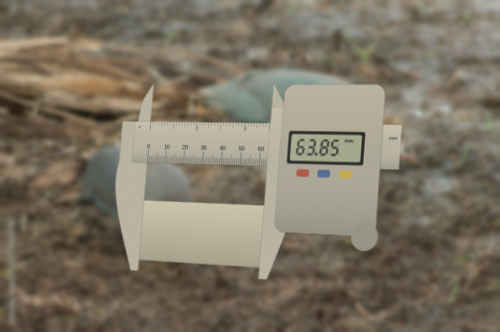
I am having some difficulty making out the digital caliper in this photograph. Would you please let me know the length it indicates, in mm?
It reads 63.85 mm
